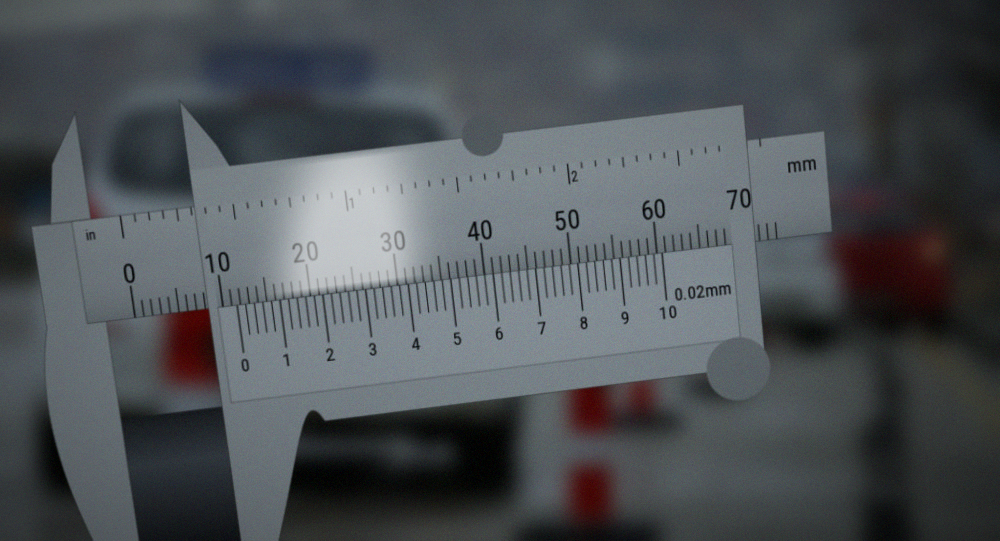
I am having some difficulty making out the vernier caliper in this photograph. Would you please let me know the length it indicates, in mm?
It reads 11.6 mm
